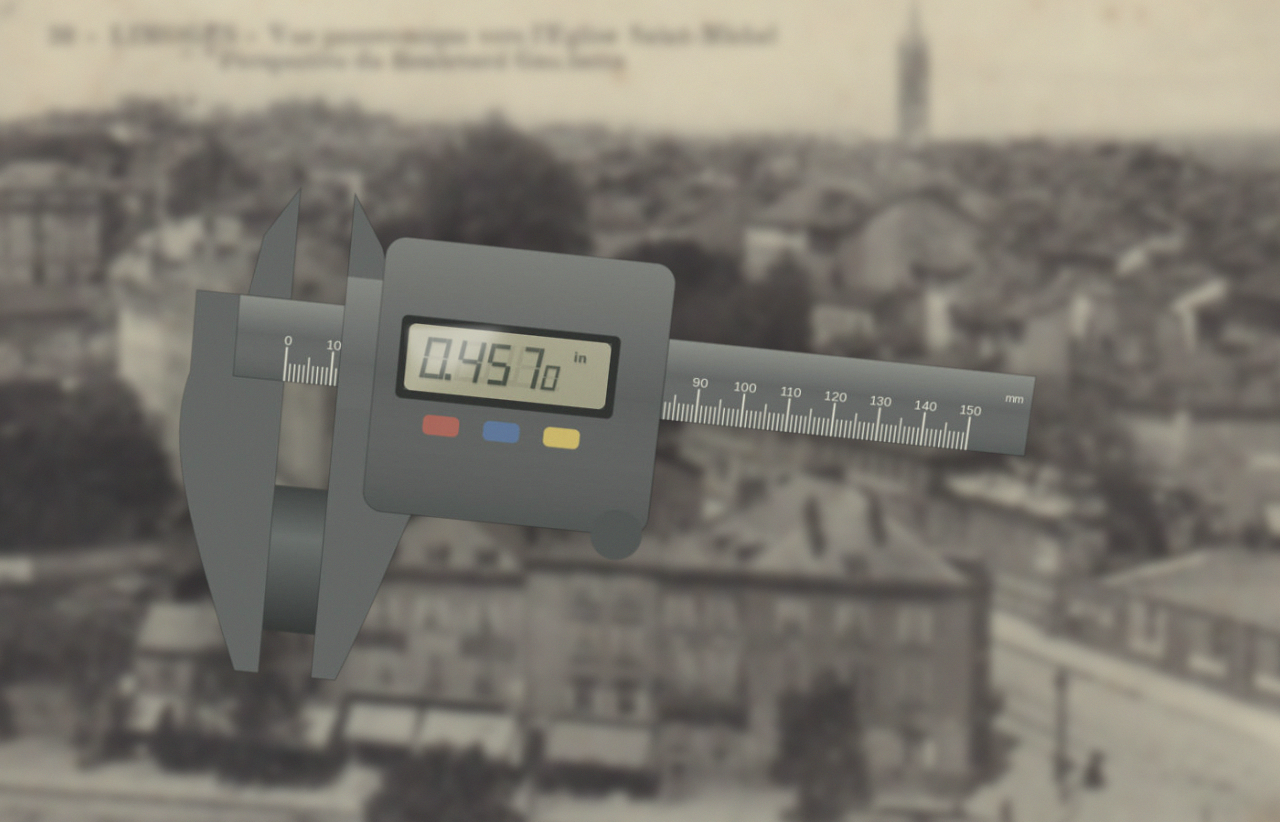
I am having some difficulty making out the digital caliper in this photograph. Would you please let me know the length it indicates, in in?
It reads 0.4570 in
